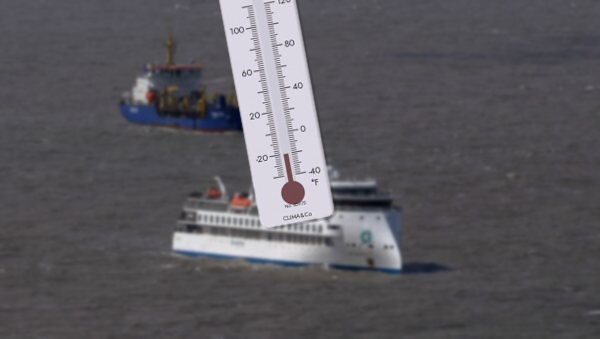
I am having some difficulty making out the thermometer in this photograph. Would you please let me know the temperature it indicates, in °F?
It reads -20 °F
